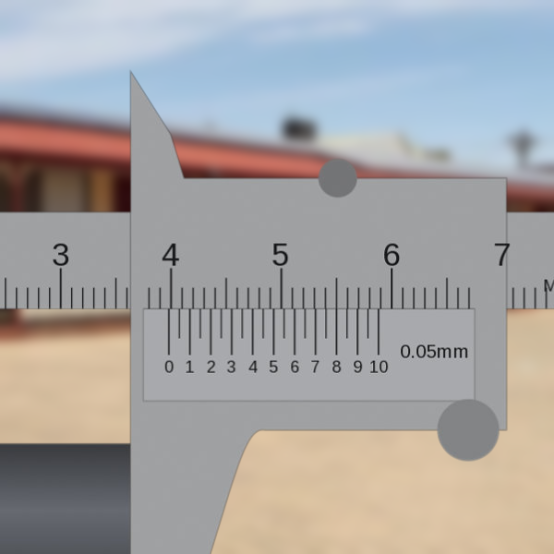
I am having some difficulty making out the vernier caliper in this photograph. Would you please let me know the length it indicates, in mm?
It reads 39.8 mm
